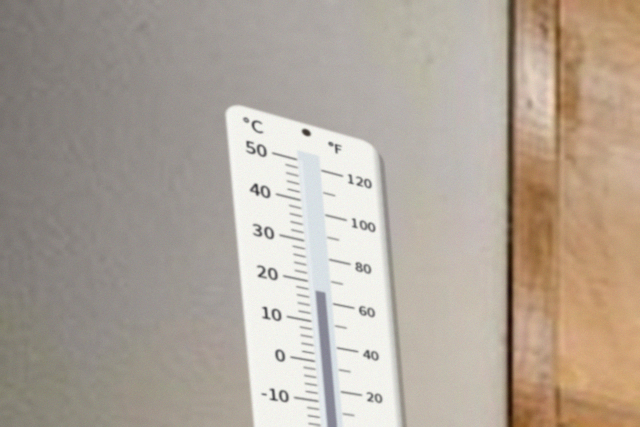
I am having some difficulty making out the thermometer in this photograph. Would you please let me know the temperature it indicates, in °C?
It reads 18 °C
